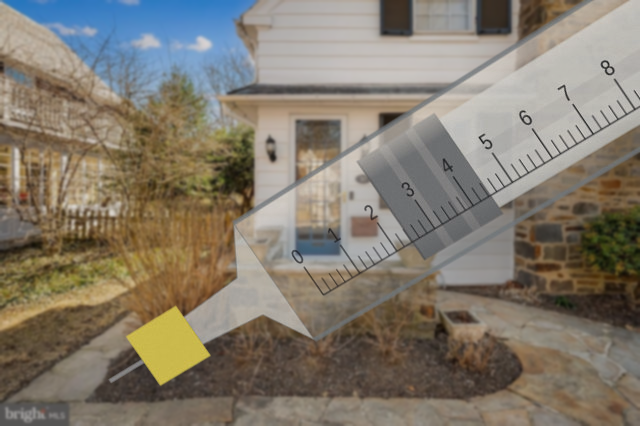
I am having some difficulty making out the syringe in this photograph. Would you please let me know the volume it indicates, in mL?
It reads 2.4 mL
